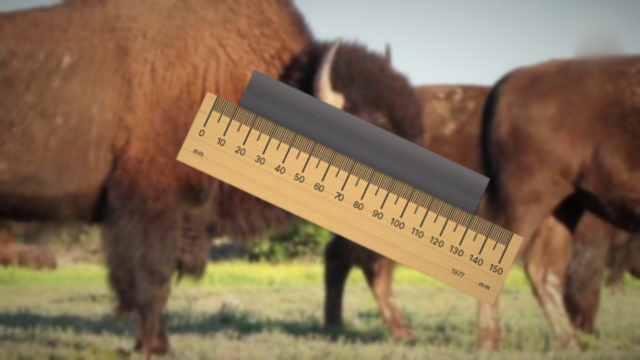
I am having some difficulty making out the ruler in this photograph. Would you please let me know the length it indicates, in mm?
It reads 120 mm
